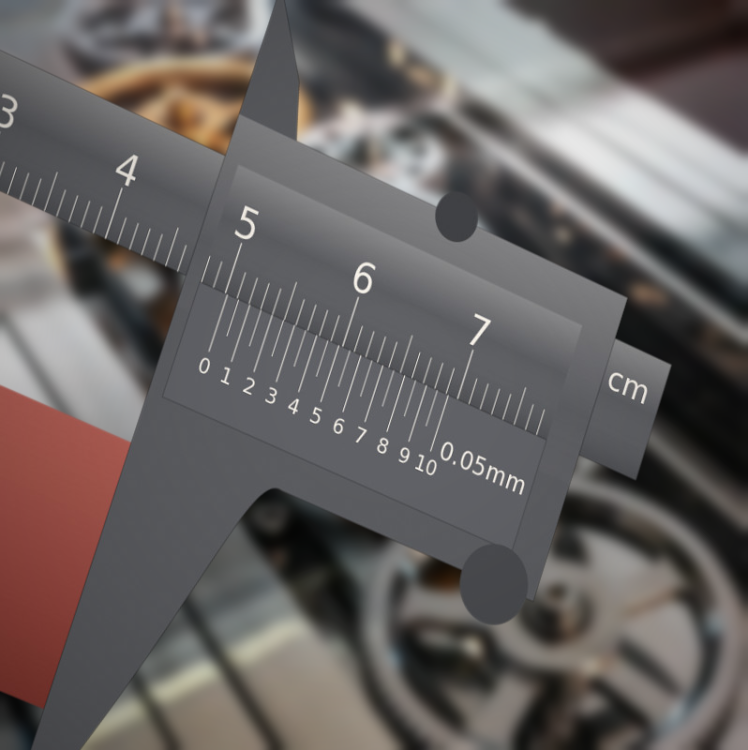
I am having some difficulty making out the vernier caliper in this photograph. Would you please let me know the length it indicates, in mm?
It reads 50.2 mm
